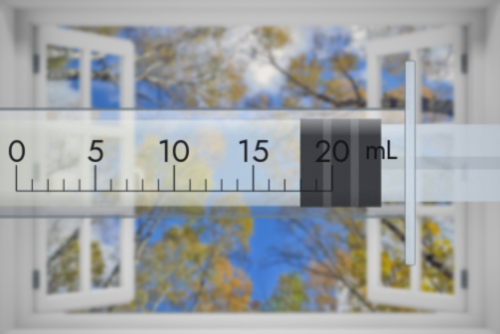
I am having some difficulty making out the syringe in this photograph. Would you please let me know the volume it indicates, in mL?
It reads 18 mL
